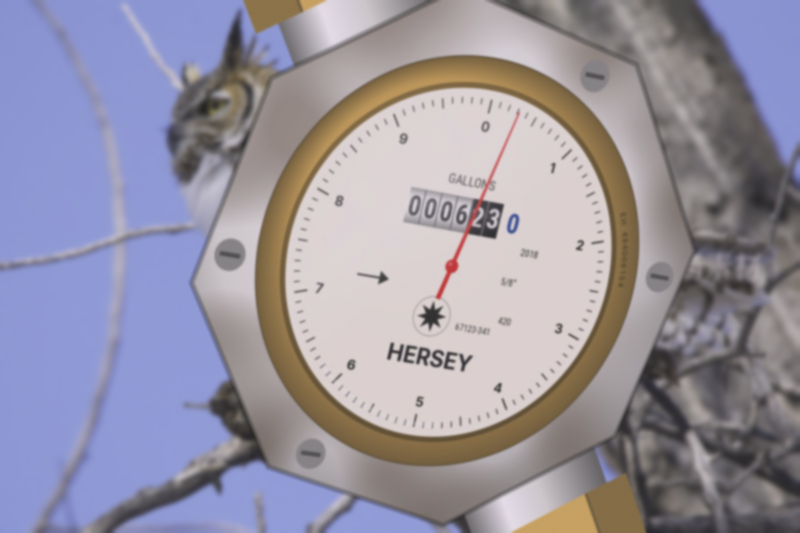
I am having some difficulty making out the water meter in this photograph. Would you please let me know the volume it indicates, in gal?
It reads 6230.3 gal
